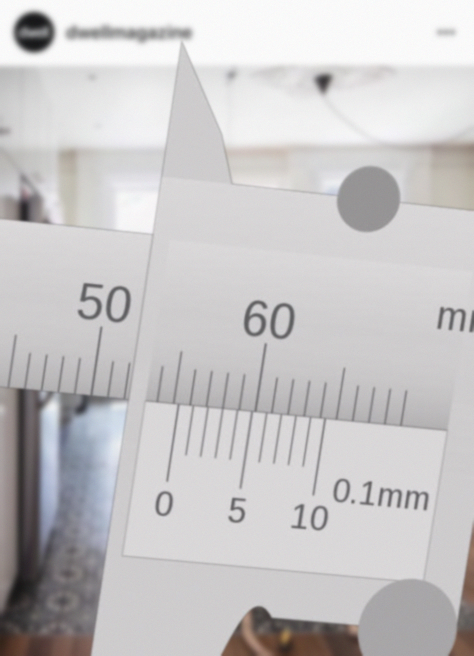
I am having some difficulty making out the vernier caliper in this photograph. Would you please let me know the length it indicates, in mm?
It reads 55.3 mm
